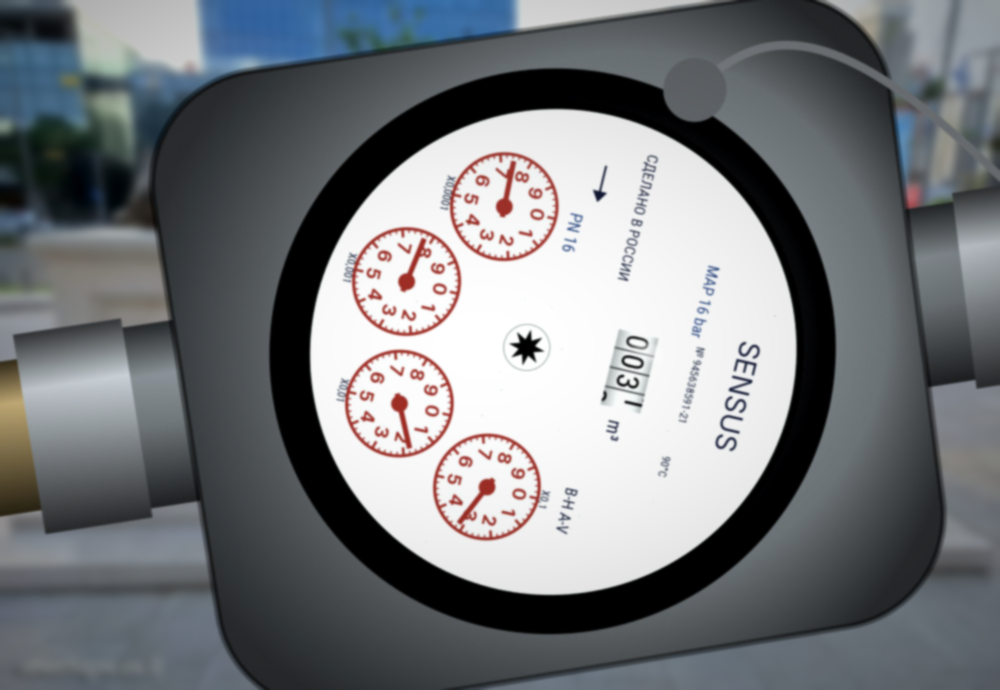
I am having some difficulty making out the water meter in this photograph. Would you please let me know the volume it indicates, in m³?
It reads 31.3177 m³
